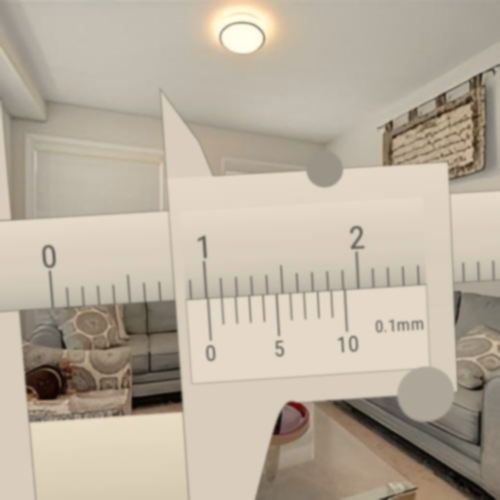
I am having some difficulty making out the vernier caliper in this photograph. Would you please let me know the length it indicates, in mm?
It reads 10.1 mm
